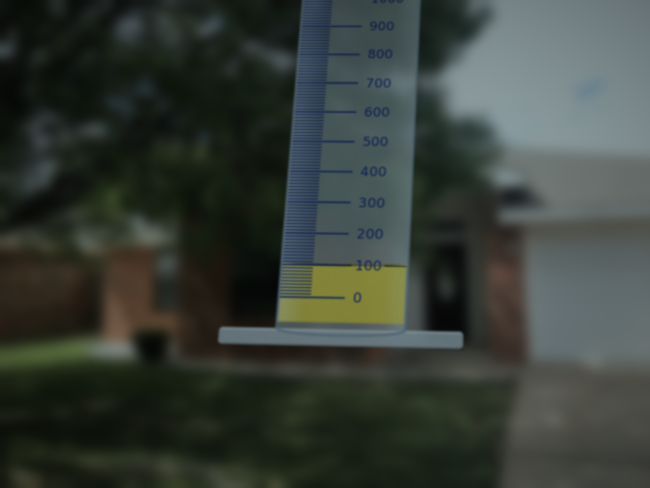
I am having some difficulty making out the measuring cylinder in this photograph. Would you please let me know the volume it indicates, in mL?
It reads 100 mL
